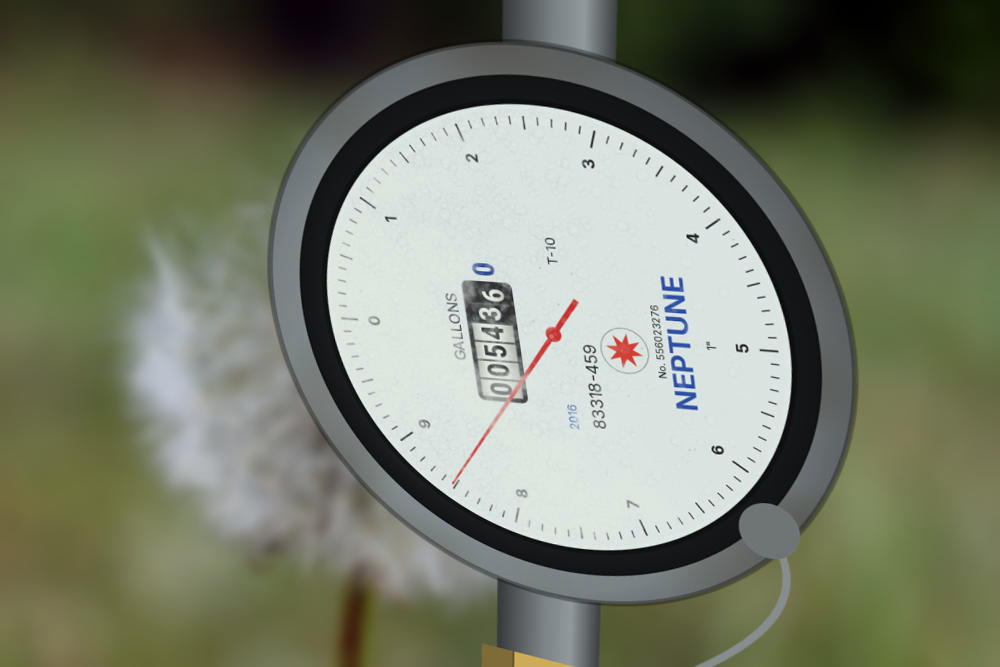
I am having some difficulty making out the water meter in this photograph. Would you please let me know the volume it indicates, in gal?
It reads 54358.5 gal
